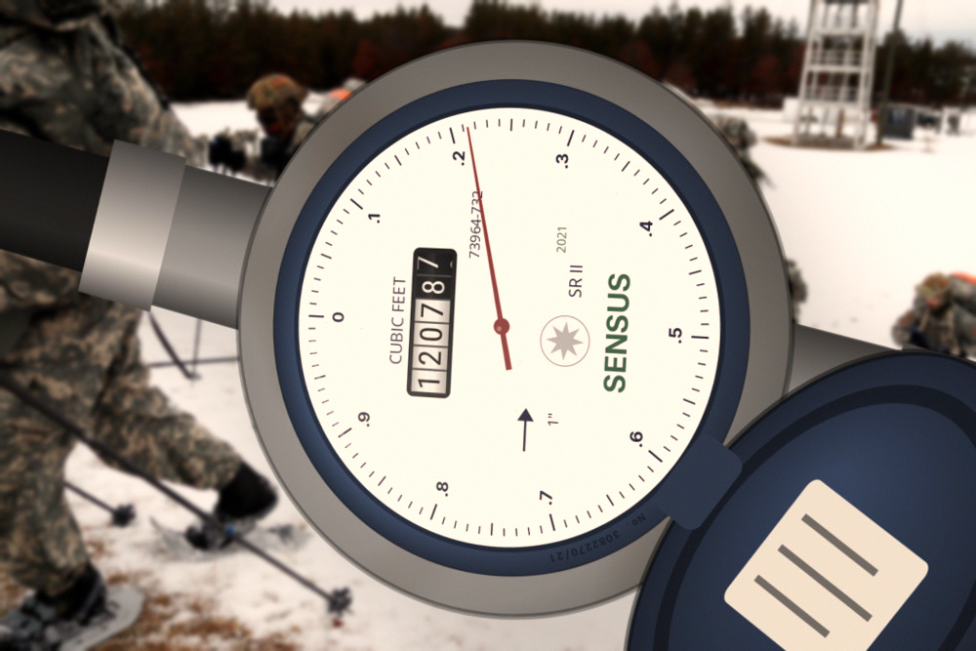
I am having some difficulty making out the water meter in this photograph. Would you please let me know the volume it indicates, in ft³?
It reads 120787.21 ft³
